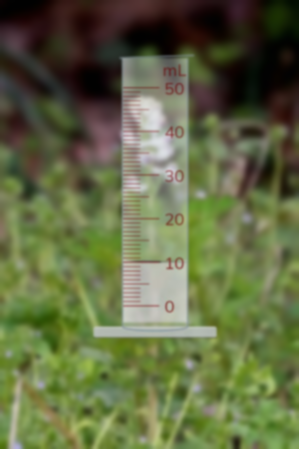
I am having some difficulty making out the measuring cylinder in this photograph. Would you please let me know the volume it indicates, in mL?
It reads 10 mL
